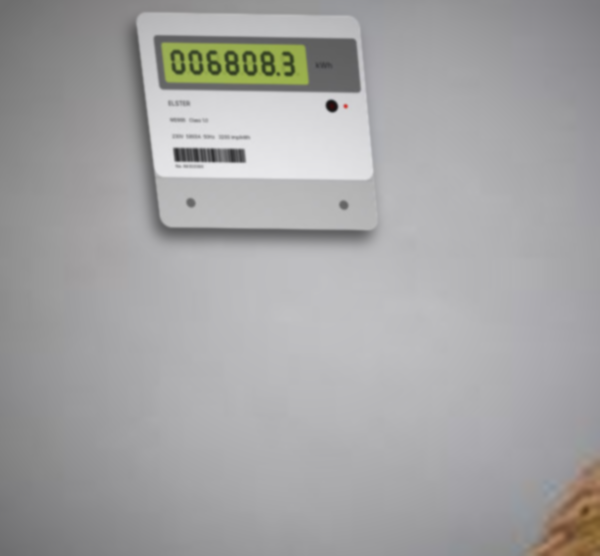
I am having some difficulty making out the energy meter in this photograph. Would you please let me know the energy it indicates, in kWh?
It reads 6808.3 kWh
